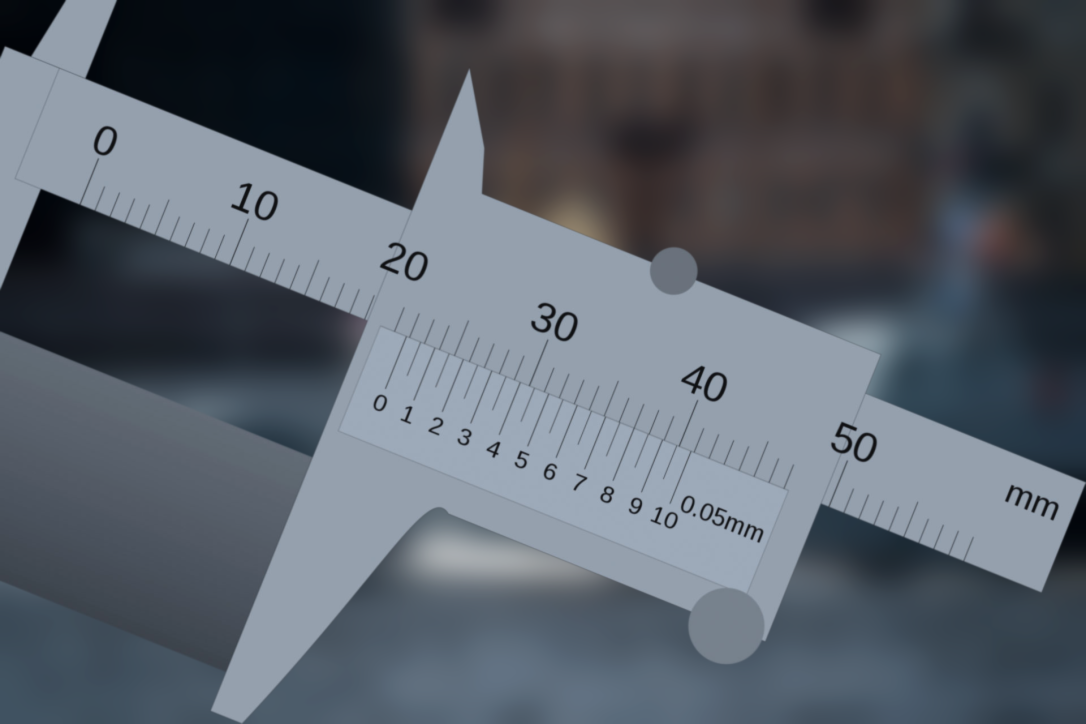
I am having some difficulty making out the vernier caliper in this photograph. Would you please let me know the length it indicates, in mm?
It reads 21.8 mm
